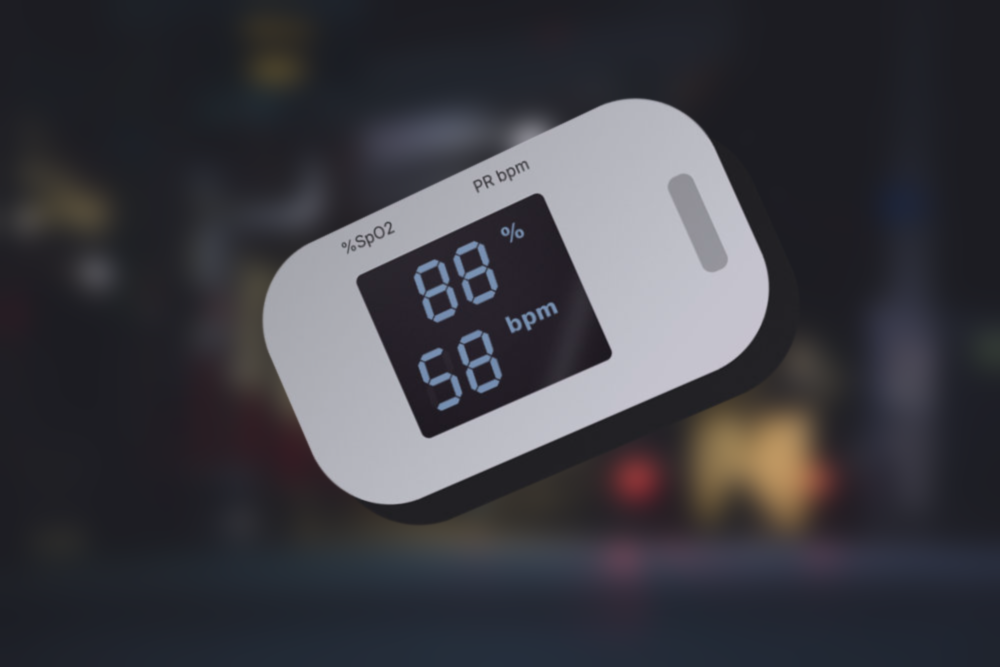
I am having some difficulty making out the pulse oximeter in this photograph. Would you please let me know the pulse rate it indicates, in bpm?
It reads 58 bpm
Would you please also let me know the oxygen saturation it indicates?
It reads 88 %
